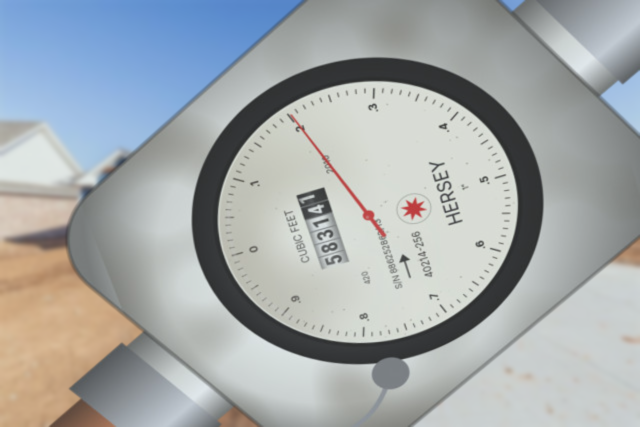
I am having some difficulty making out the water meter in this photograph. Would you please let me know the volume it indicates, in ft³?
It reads 583141.20 ft³
